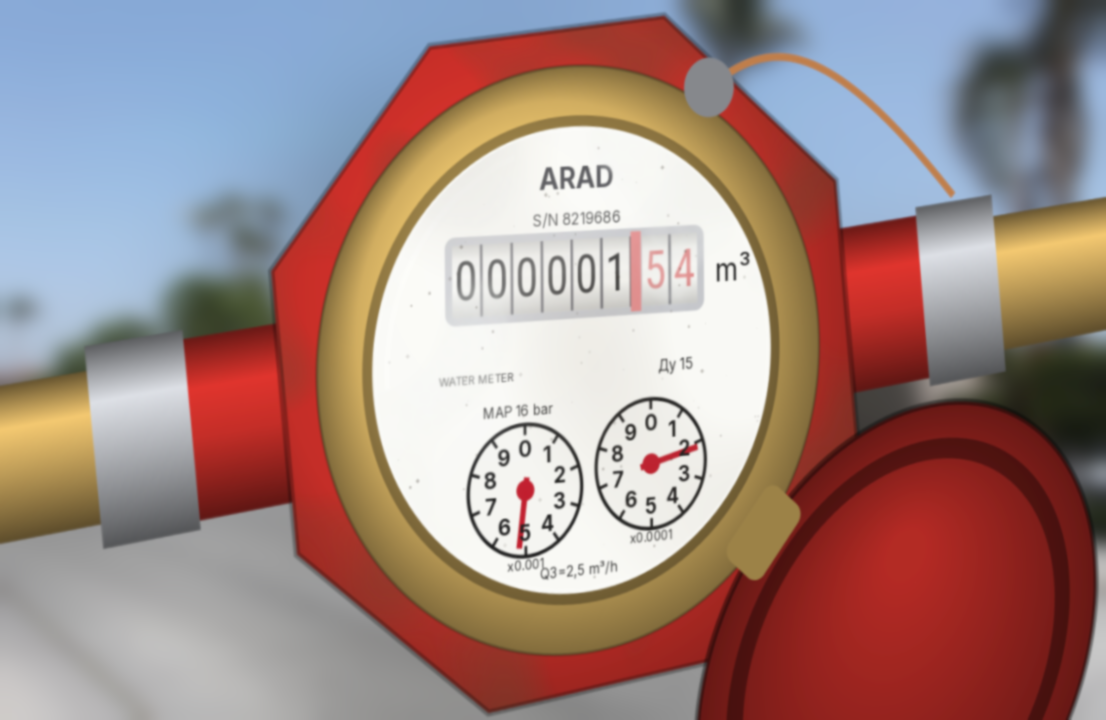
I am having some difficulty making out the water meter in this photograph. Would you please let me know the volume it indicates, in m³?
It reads 1.5452 m³
